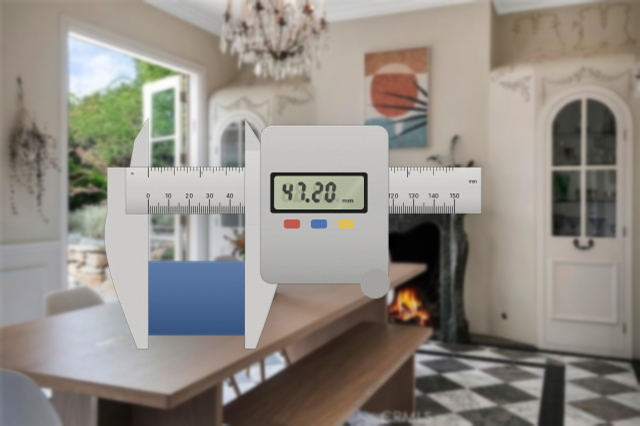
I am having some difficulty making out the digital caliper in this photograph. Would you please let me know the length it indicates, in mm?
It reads 47.20 mm
